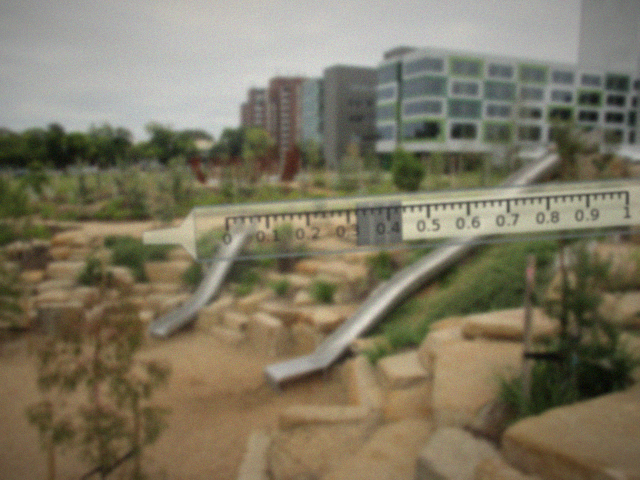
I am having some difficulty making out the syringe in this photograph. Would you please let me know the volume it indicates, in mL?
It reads 0.32 mL
